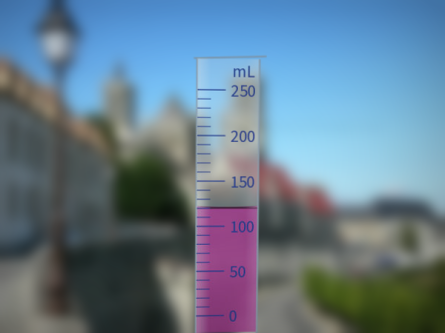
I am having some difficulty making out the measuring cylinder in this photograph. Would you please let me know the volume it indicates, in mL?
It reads 120 mL
